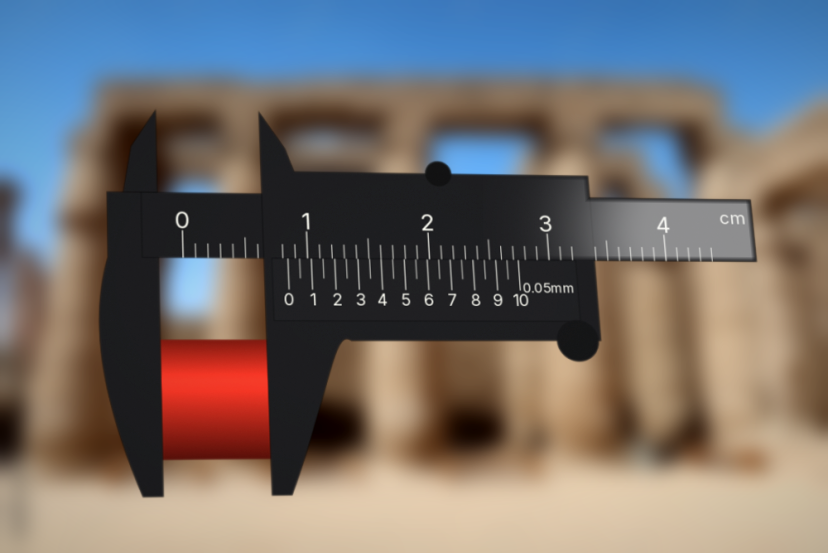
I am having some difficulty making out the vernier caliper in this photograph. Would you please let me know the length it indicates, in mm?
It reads 8.4 mm
